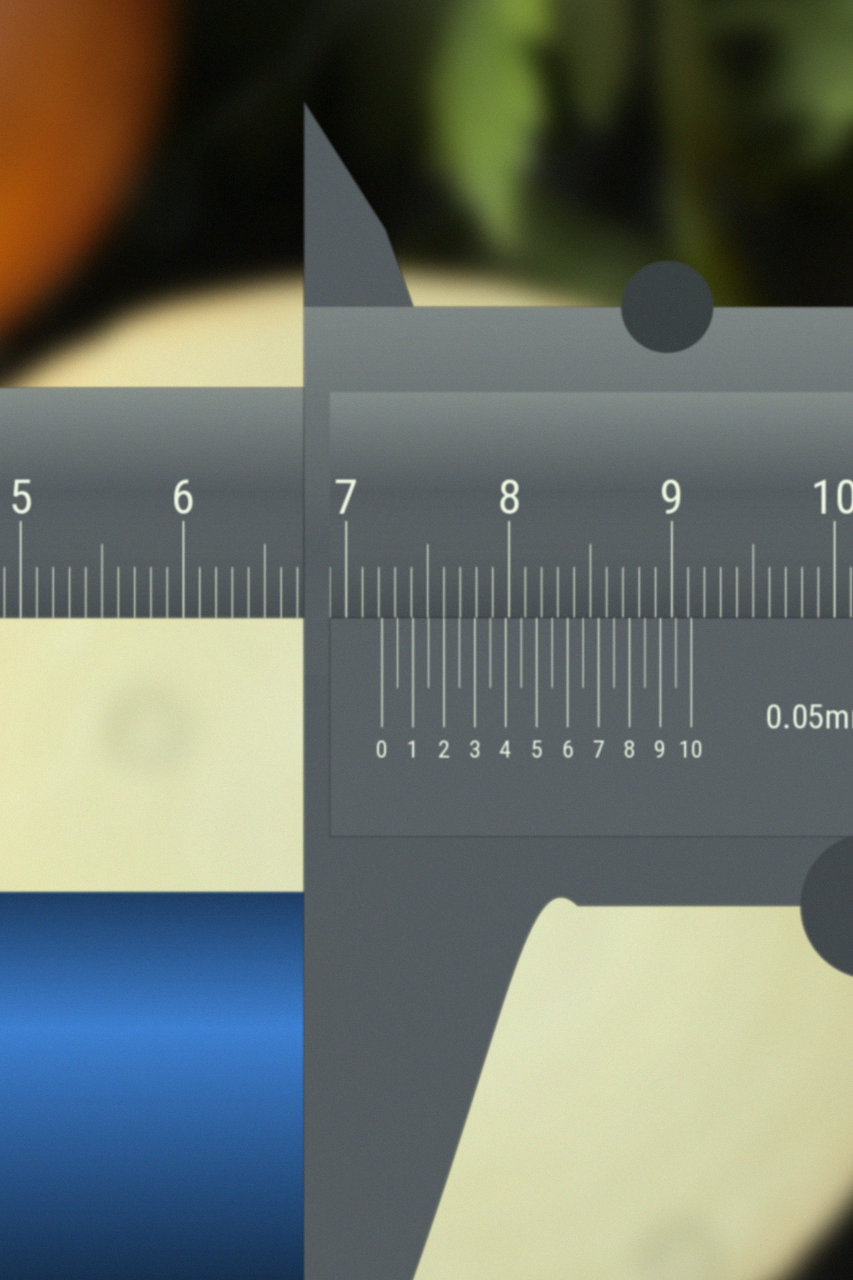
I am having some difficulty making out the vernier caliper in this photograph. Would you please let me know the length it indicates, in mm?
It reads 72.2 mm
